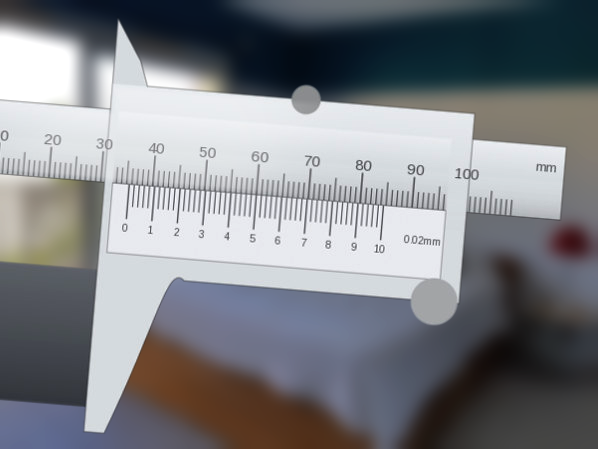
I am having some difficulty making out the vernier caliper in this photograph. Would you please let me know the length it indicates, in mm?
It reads 35.5 mm
